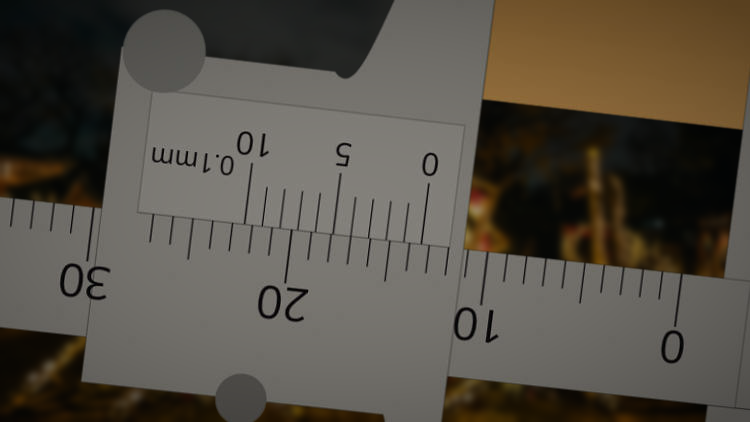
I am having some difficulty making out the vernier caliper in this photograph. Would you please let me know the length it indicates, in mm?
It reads 13.4 mm
